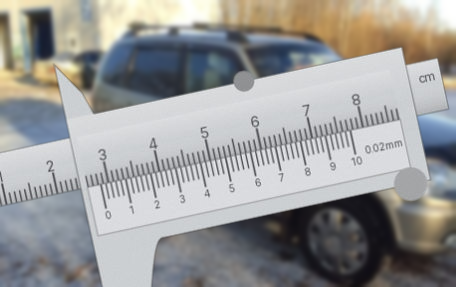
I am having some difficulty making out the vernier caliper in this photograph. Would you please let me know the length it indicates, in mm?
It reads 28.5 mm
